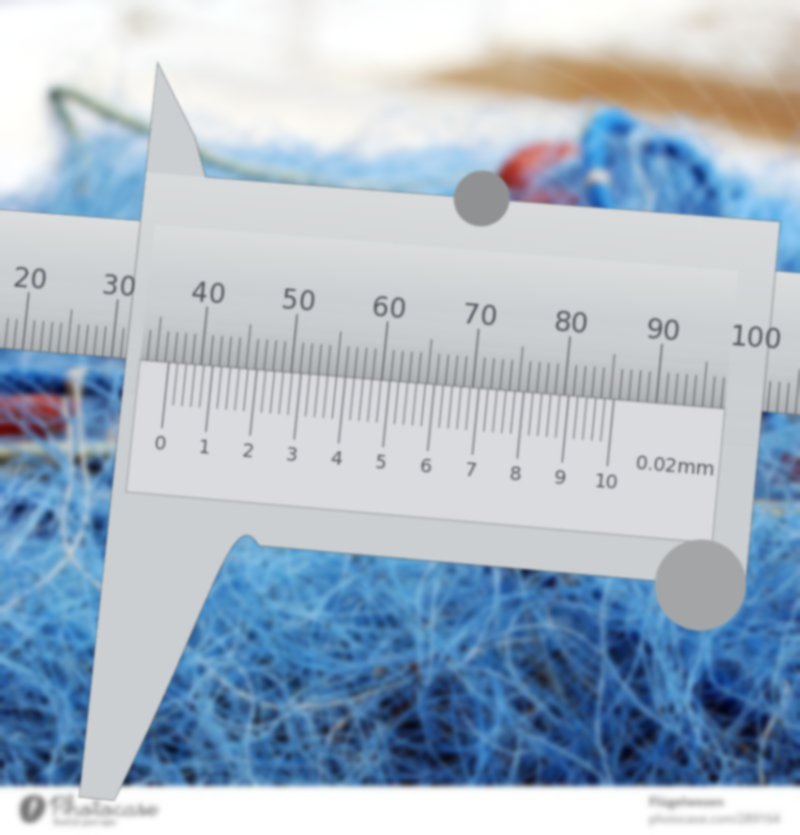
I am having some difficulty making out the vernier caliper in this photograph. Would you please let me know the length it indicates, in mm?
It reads 36.4 mm
